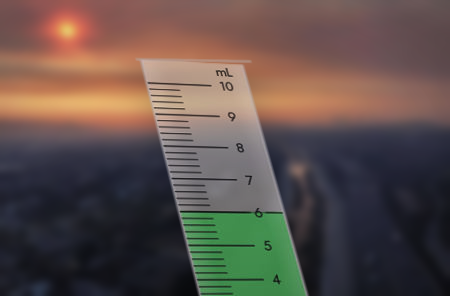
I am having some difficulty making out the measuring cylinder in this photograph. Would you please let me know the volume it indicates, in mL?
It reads 6 mL
